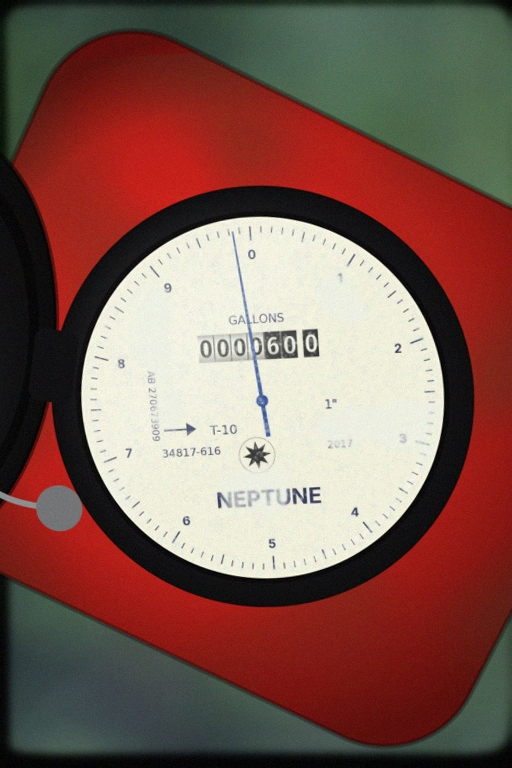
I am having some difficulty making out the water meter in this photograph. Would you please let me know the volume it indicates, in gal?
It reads 599.8 gal
